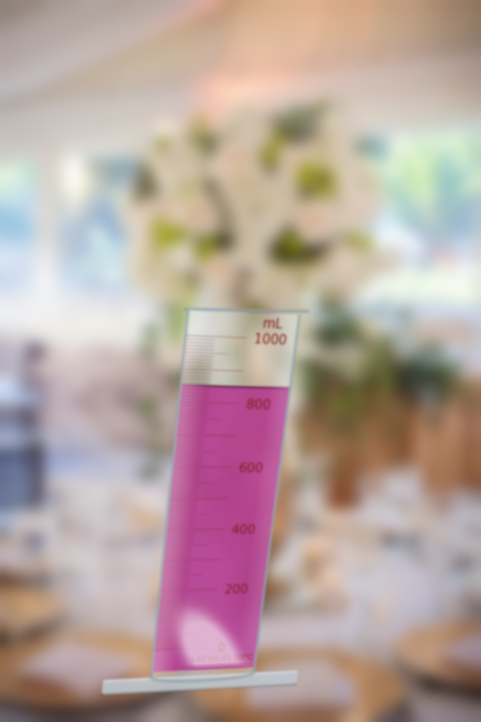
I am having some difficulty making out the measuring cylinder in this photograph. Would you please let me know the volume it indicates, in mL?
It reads 850 mL
